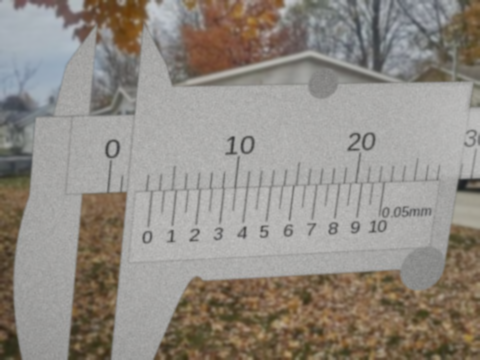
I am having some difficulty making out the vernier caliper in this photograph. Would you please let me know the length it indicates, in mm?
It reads 3.4 mm
